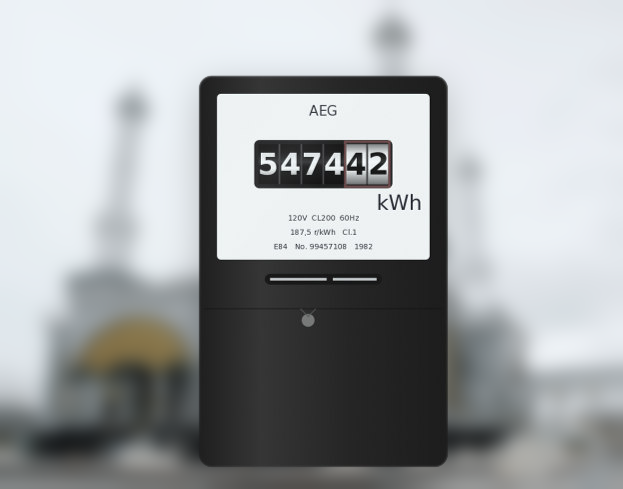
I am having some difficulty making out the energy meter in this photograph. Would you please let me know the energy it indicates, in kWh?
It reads 5474.42 kWh
